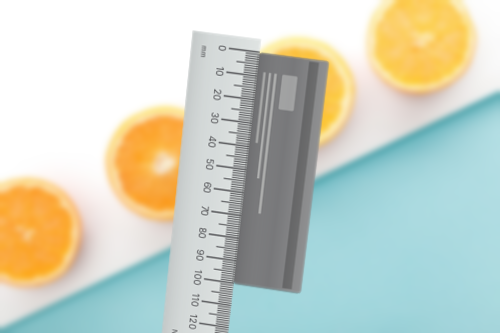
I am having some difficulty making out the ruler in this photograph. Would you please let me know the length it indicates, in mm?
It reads 100 mm
